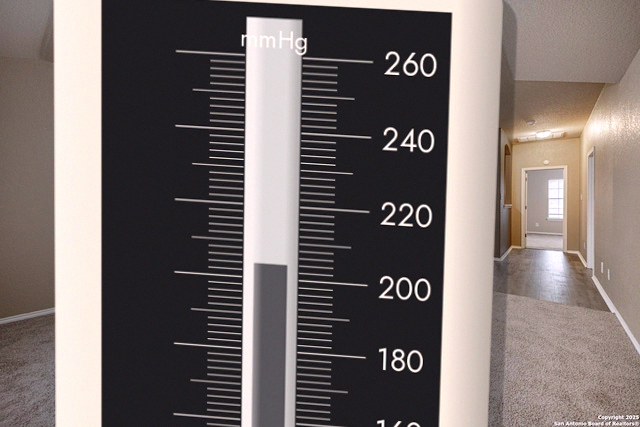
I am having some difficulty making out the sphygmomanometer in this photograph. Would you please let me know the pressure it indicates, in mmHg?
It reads 204 mmHg
